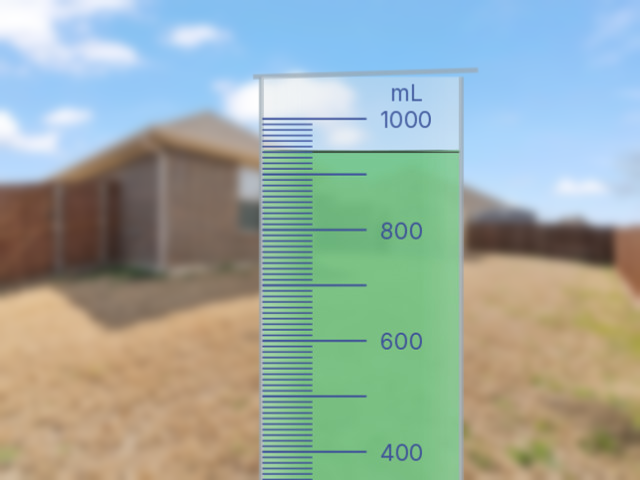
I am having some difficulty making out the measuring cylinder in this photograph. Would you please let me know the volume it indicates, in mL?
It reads 940 mL
